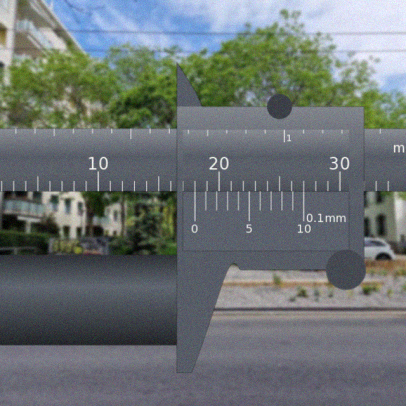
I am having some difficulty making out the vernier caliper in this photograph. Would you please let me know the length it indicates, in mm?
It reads 18.0 mm
